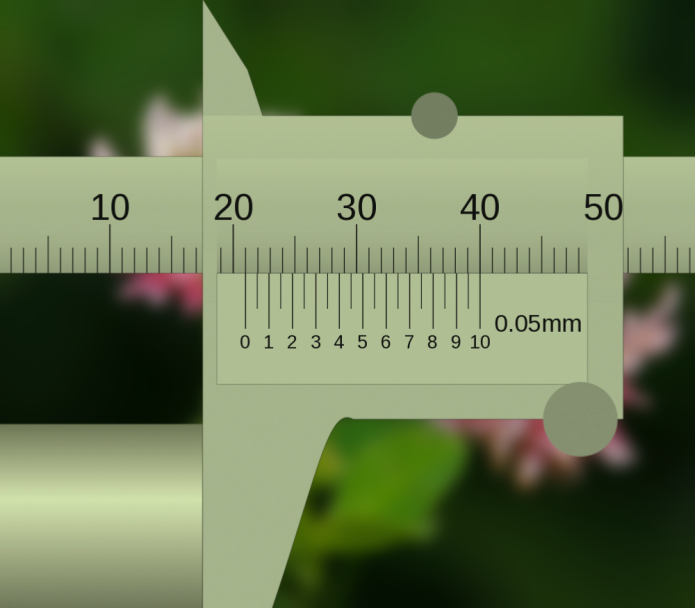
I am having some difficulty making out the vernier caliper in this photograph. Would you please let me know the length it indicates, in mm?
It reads 21.0 mm
